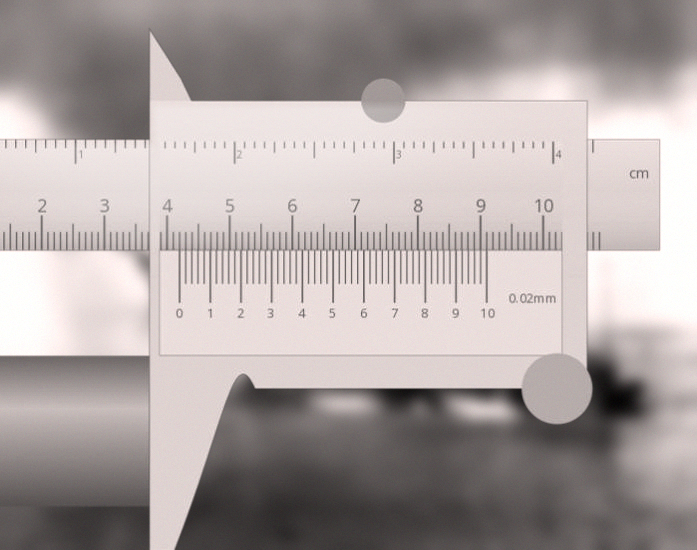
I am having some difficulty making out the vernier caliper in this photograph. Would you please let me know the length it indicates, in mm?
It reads 42.0 mm
